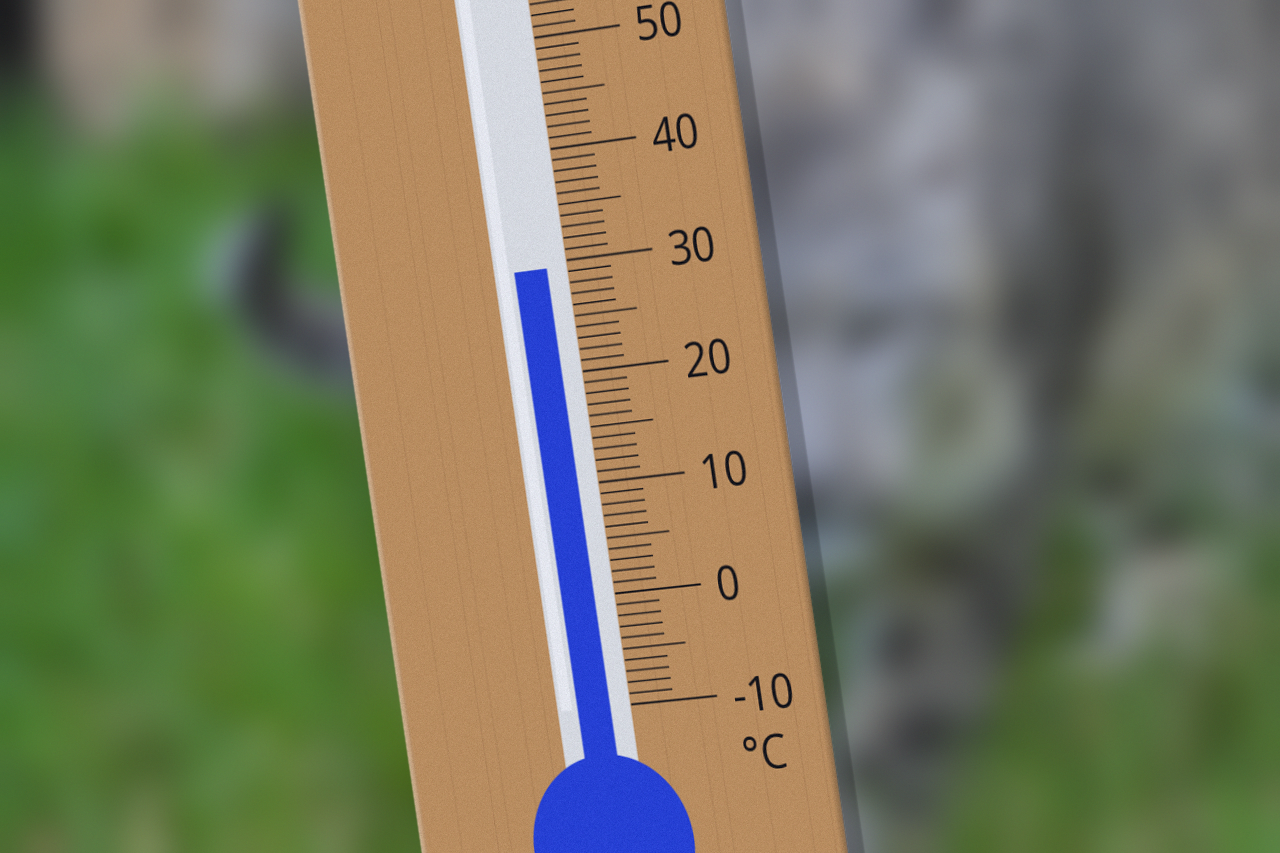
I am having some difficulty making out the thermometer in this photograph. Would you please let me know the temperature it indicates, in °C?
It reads 29.5 °C
